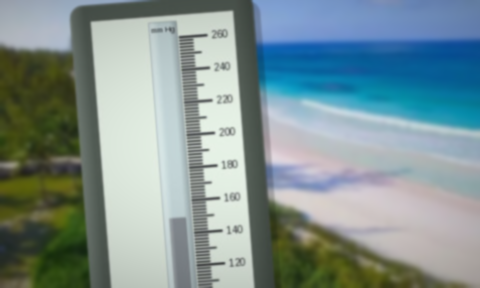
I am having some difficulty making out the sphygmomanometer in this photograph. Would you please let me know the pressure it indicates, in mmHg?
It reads 150 mmHg
